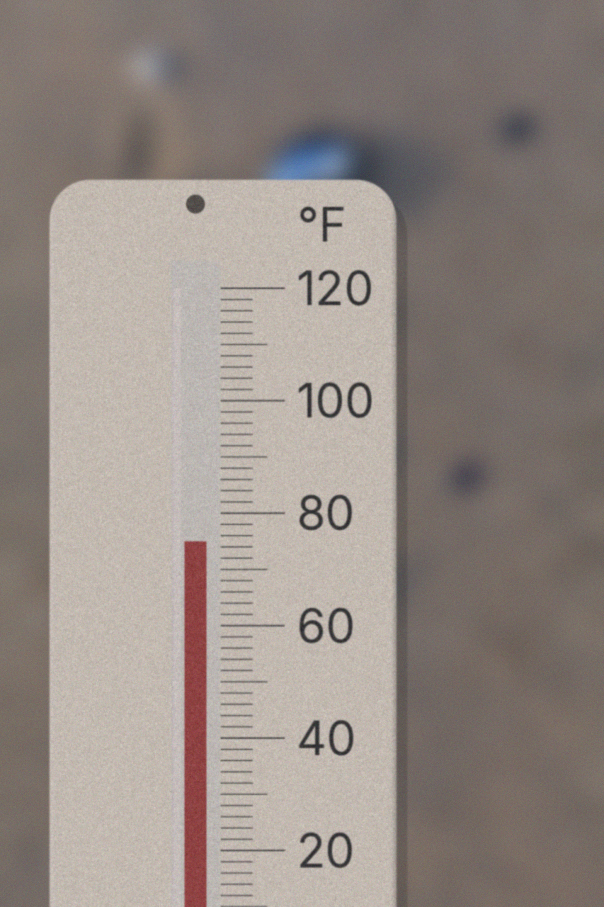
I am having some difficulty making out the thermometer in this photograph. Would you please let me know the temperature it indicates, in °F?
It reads 75 °F
